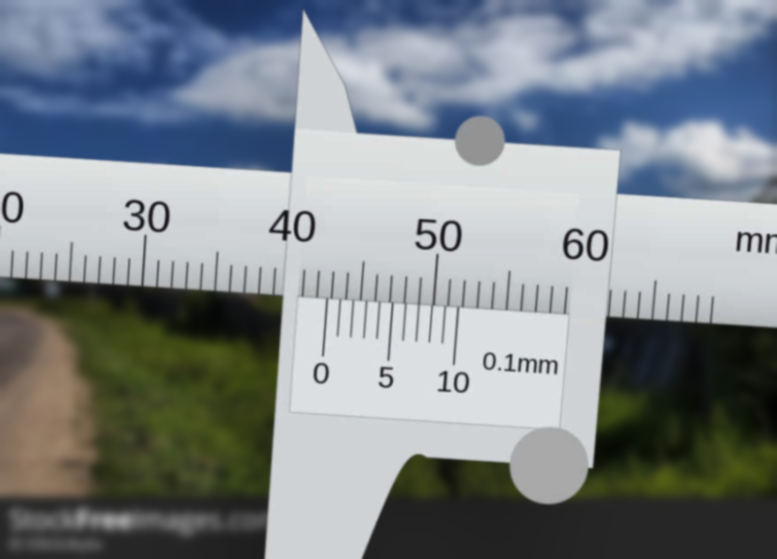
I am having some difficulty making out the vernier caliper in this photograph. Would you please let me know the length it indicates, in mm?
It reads 42.7 mm
